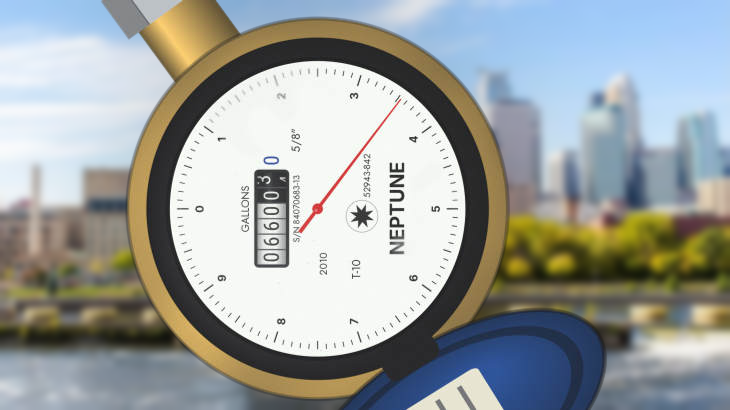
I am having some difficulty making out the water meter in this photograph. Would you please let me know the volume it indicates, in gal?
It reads 660033.5 gal
